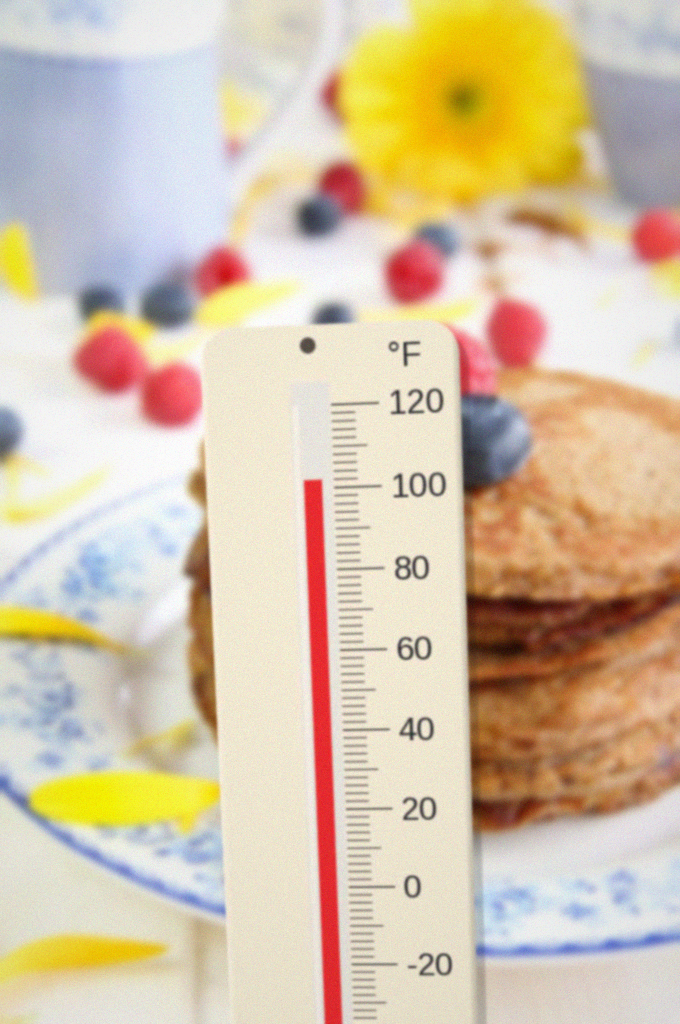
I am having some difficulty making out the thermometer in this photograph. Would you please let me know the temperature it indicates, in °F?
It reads 102 °F
